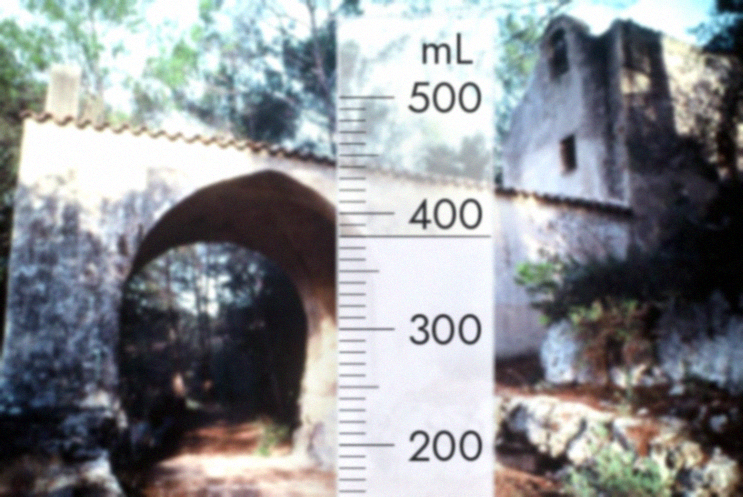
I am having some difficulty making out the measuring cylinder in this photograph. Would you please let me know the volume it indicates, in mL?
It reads 380 mL
